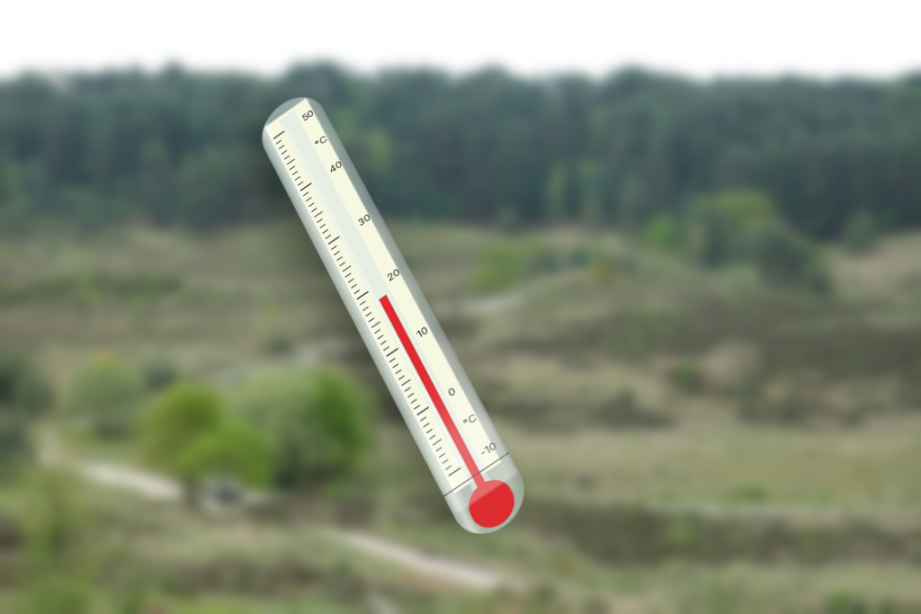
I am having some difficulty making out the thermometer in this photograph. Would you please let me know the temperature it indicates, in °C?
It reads 18 °C
